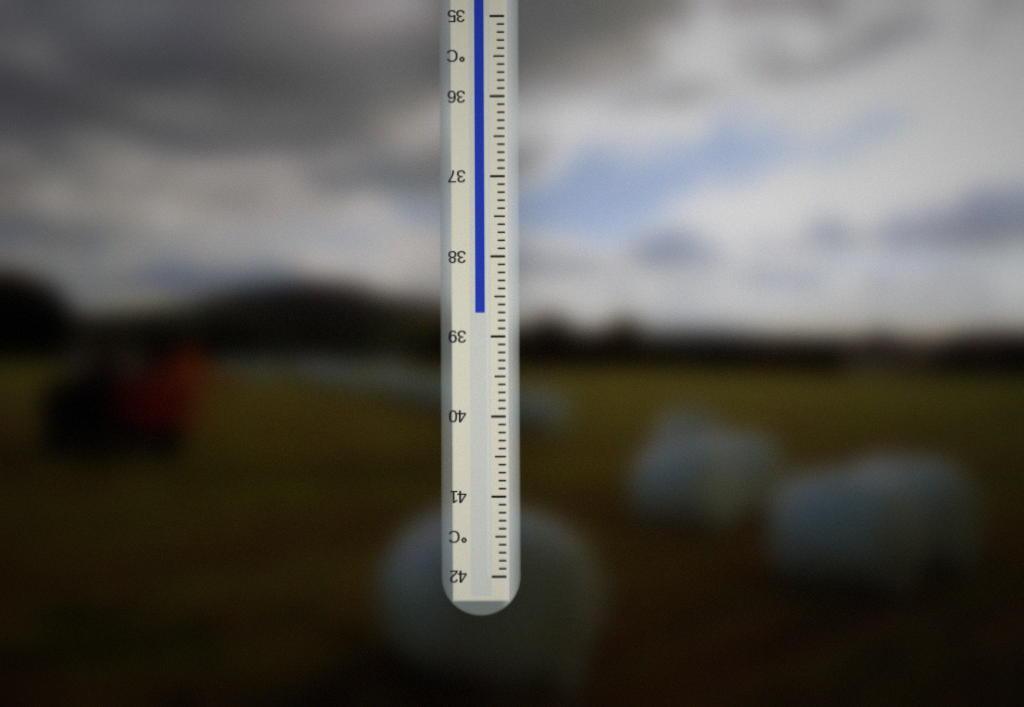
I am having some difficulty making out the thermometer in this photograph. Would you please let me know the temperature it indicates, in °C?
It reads 38.7 °C
